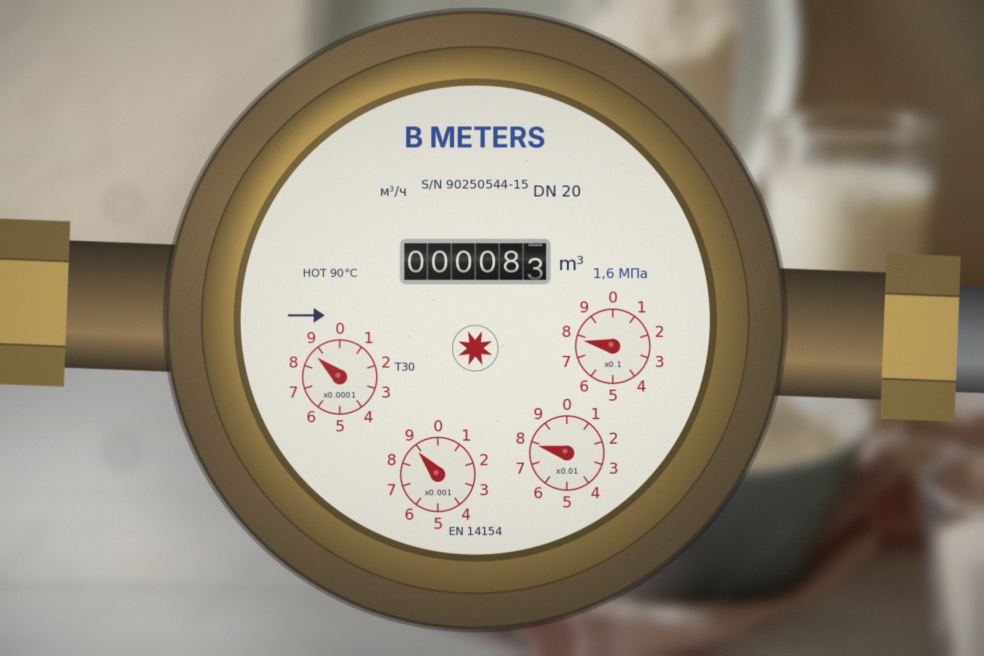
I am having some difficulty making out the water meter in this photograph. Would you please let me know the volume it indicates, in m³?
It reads 82.7788 m³
